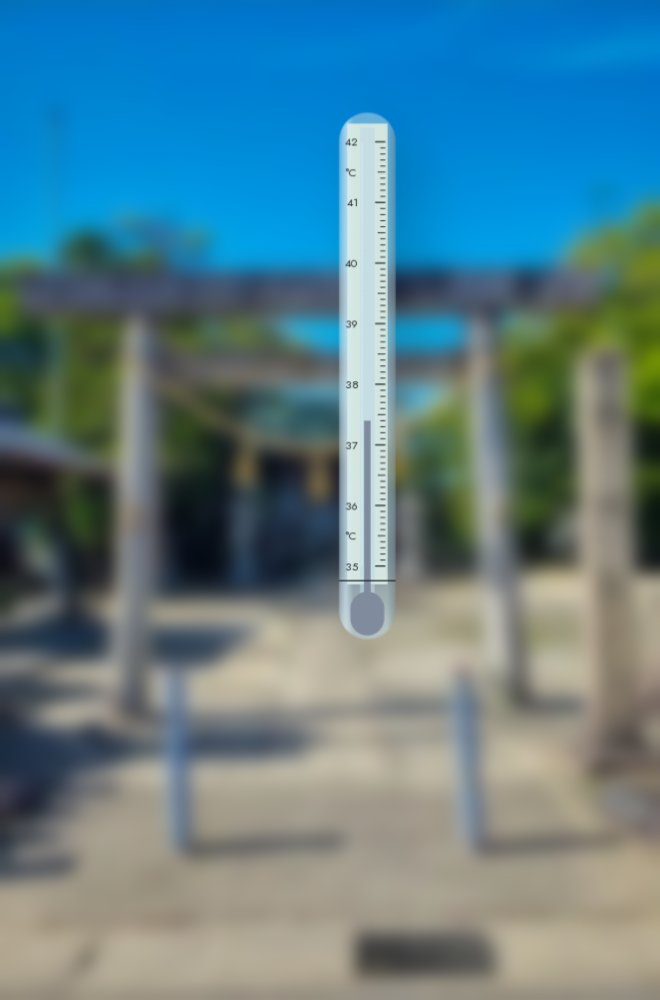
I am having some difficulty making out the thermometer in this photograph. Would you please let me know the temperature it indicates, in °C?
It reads 37.4 °C
